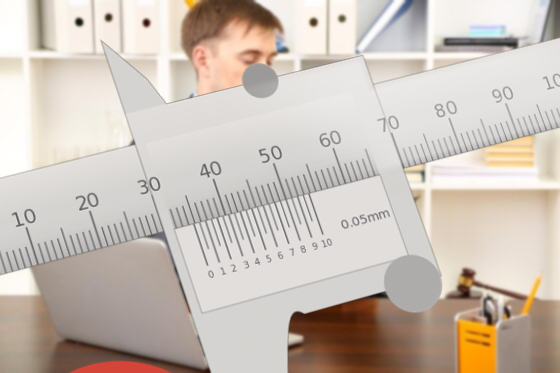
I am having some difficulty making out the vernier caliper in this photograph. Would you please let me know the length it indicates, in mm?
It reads 34.8 mm
